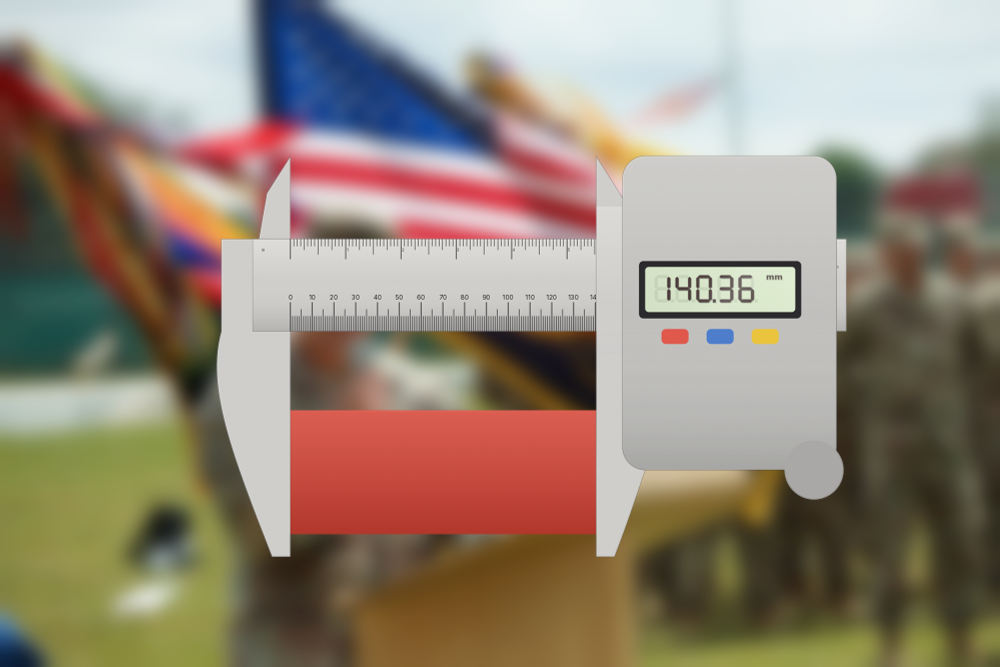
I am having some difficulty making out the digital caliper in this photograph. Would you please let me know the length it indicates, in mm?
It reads 140.36 mm
